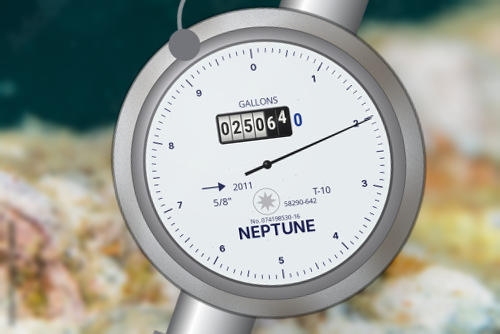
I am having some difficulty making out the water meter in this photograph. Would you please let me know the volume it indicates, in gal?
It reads 250642.0 gal
